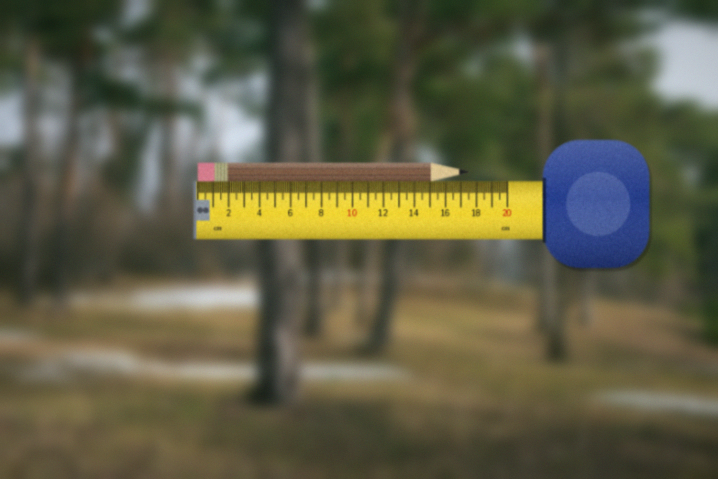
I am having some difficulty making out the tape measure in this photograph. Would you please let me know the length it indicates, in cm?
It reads 17.5 cm
